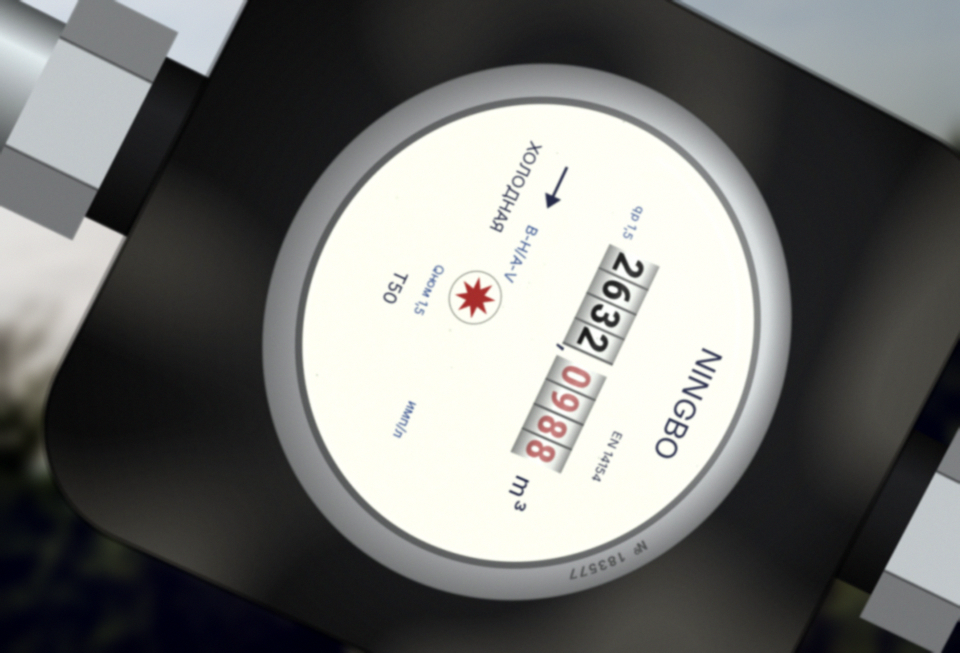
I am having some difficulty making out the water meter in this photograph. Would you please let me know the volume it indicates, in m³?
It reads 2632.0988 m³
